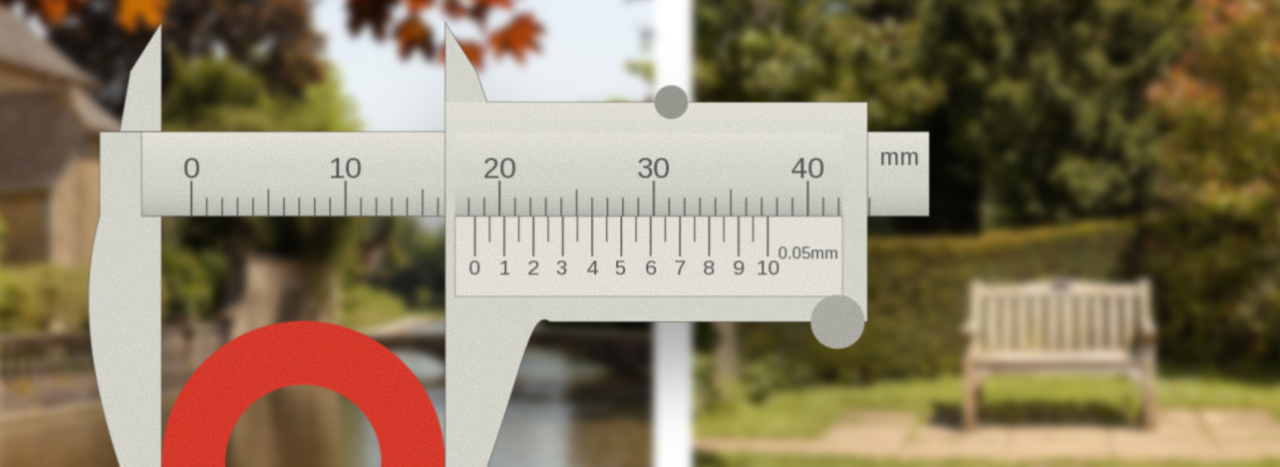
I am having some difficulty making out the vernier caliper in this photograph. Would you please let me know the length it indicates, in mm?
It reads 18.4 mm
